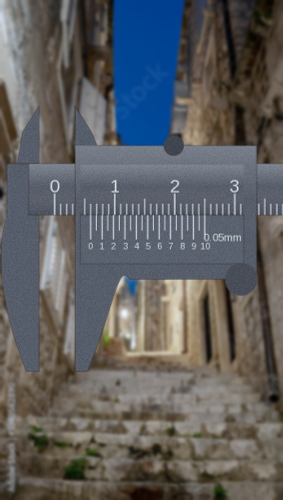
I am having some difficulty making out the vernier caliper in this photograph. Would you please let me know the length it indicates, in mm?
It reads 6.0 mm
